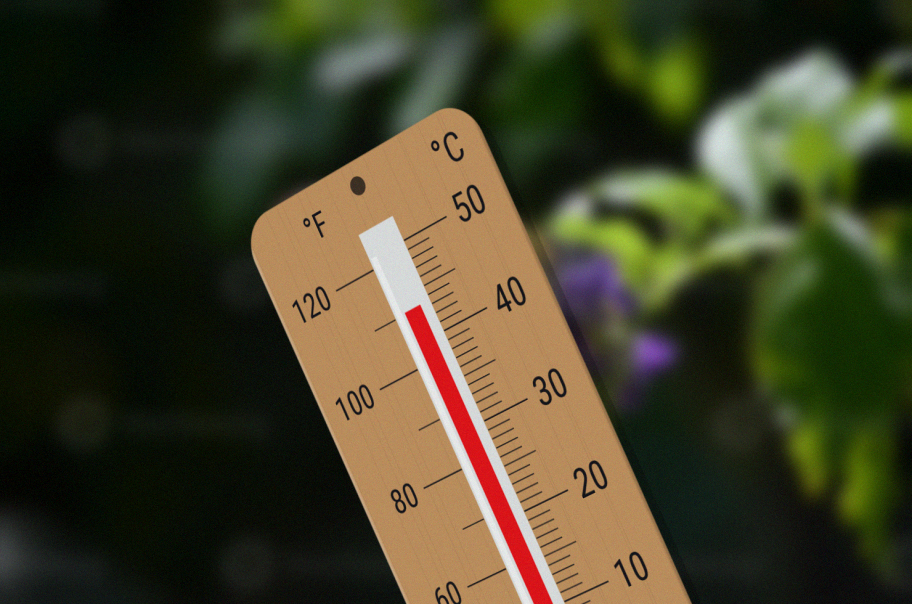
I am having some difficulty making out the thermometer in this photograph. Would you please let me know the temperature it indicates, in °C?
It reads 43.5 °C
